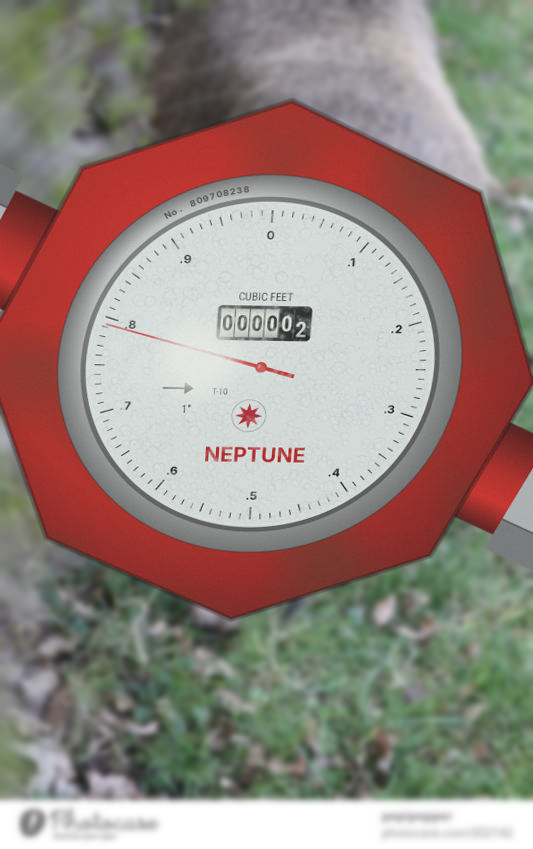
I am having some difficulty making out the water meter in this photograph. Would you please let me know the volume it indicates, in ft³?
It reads 1.79 ft³
